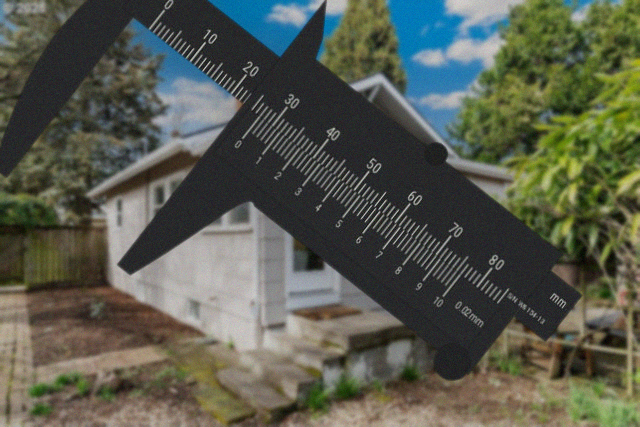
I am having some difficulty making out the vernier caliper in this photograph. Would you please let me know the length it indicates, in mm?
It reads 27.0 mm
